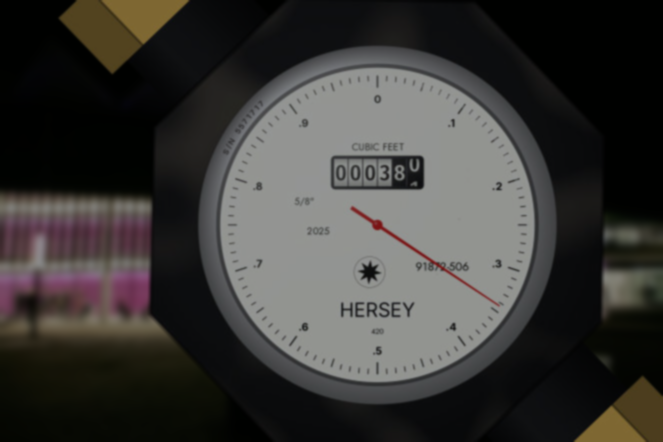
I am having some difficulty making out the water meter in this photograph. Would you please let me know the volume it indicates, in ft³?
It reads 380.34 ft³
